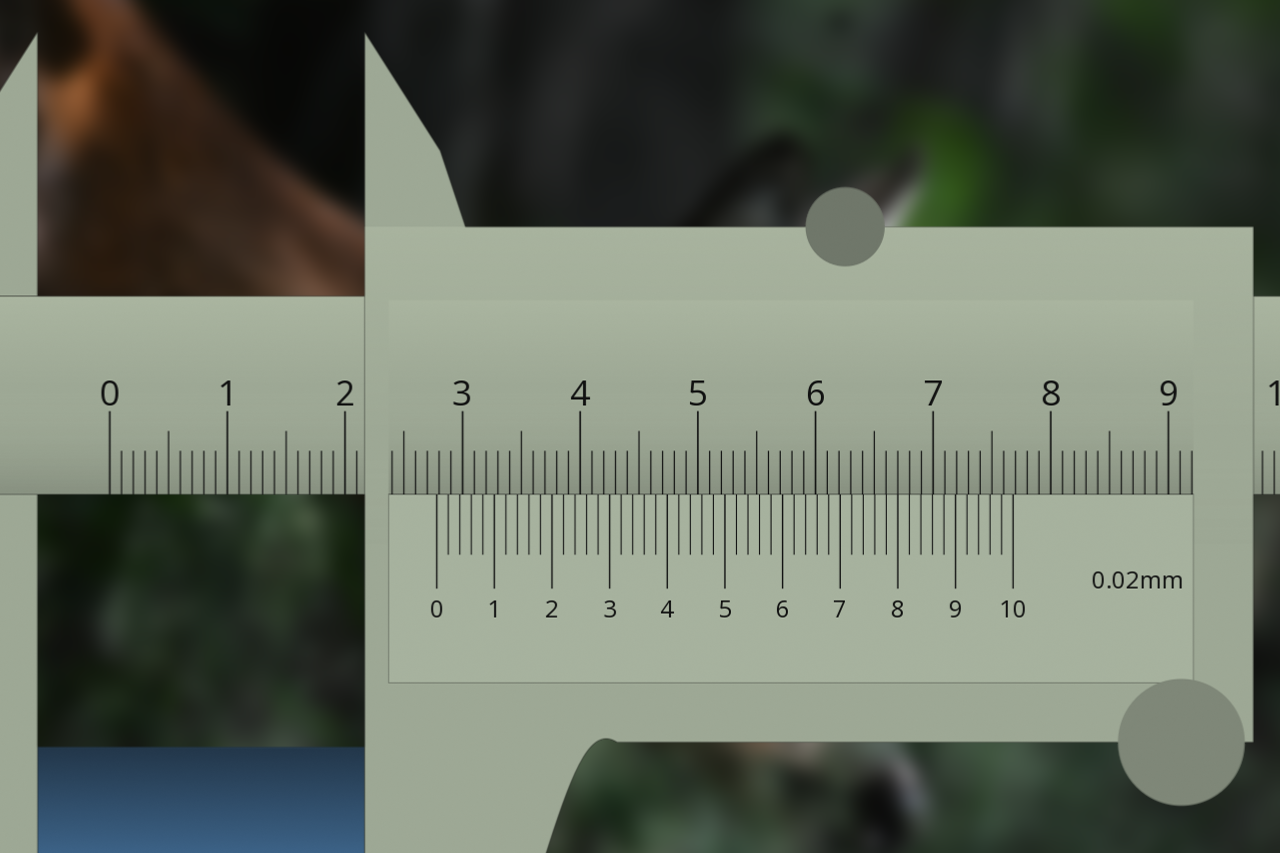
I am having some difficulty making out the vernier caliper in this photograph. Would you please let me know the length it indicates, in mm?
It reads 27.8 mm
